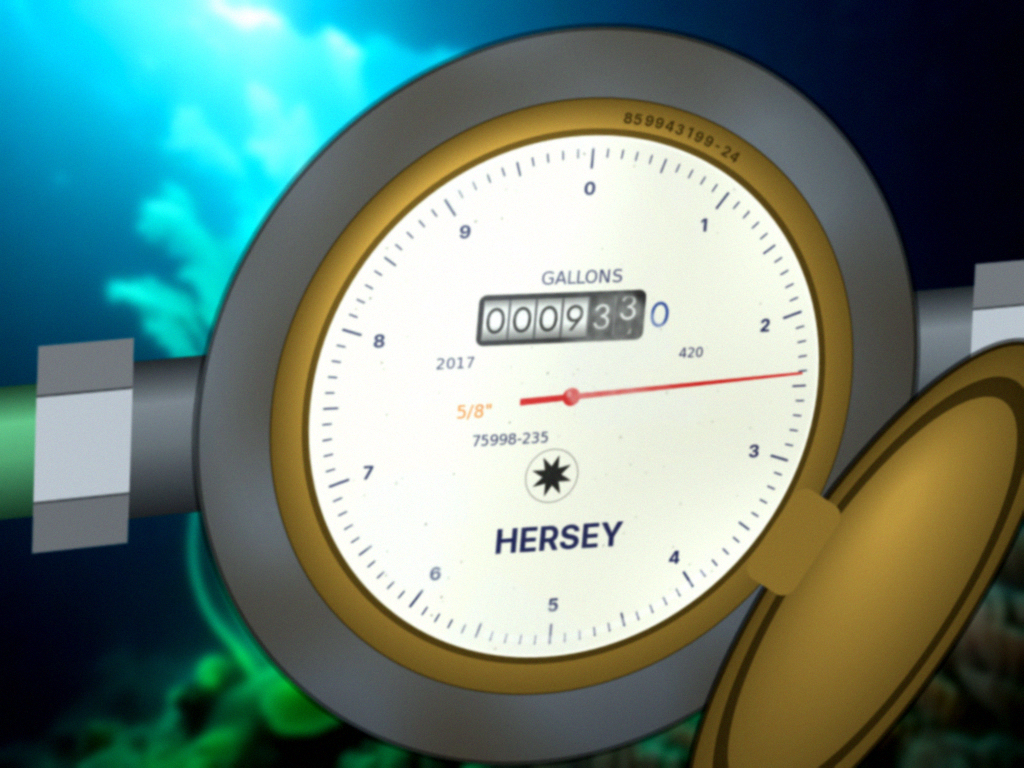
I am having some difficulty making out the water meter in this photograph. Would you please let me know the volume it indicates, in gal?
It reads 9332.4 gal
